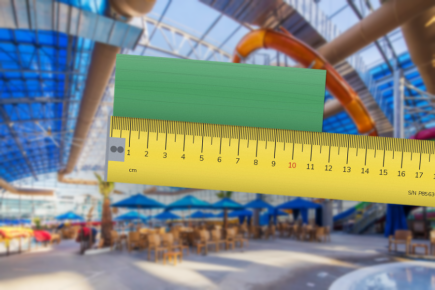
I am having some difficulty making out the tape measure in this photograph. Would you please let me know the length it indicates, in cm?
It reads 11.5 cm
